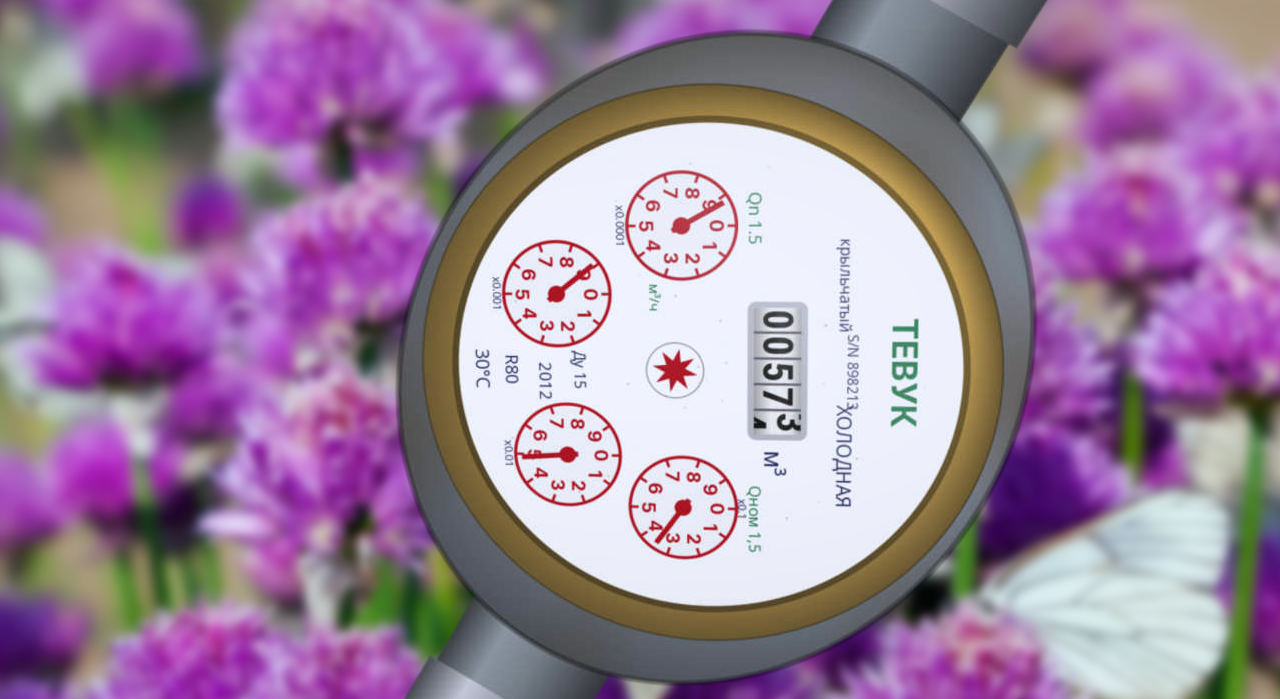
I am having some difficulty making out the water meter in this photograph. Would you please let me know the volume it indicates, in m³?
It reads 573.3489 m³
